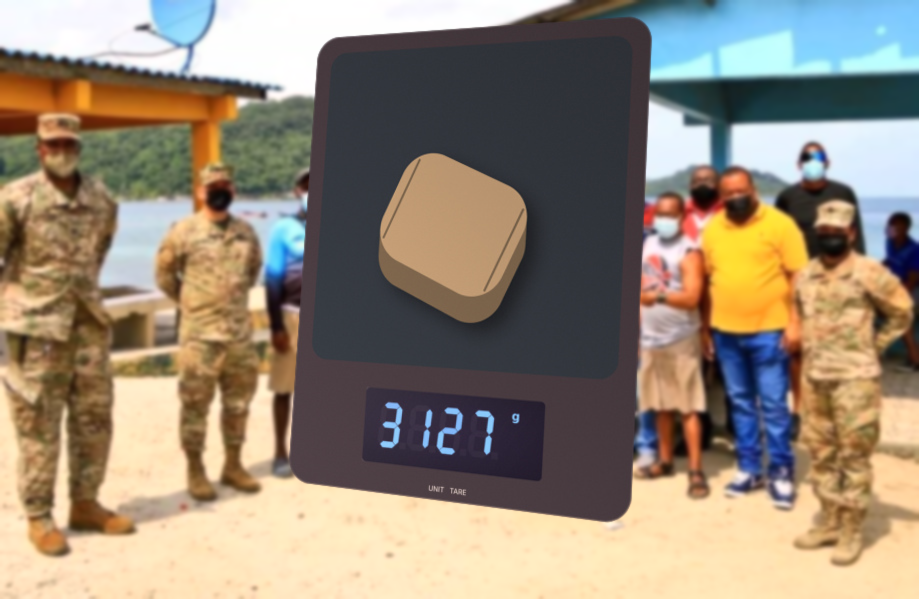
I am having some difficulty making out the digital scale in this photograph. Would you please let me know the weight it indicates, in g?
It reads 3127 g
